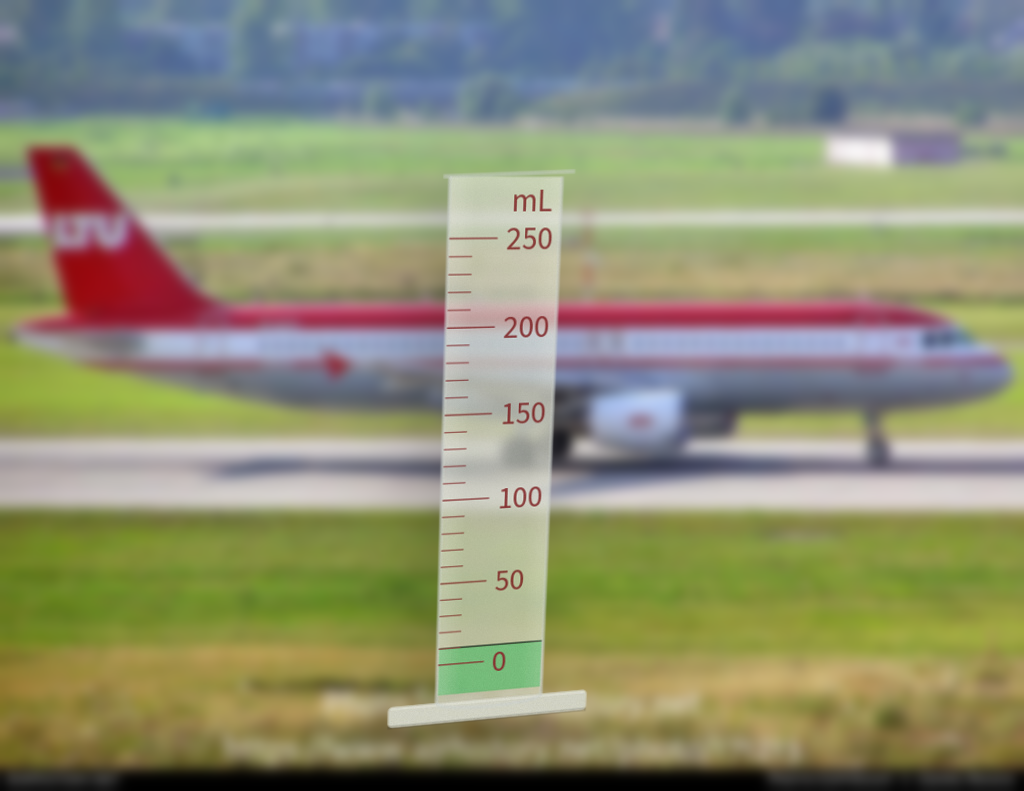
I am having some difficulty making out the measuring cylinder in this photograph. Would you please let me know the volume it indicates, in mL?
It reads 10 mL
